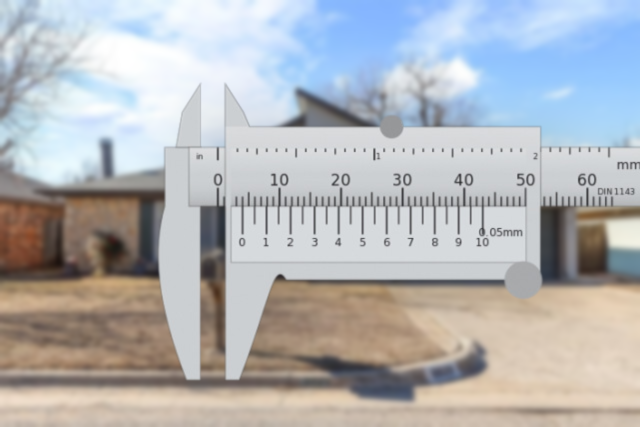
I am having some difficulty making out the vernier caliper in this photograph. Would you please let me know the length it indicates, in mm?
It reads 4.0 mm
